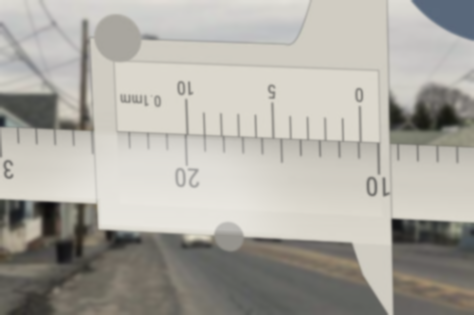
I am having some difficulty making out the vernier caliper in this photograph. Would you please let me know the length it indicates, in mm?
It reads 10.9 mm
